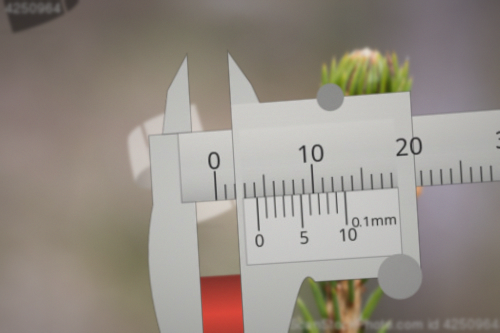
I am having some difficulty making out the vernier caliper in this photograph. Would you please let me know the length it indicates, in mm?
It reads 4.2 mm
